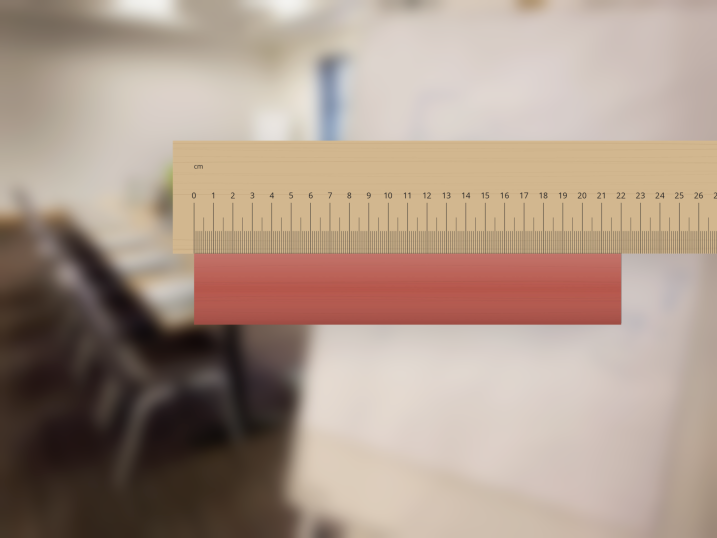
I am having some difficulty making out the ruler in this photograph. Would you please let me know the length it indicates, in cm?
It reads 22 cm
